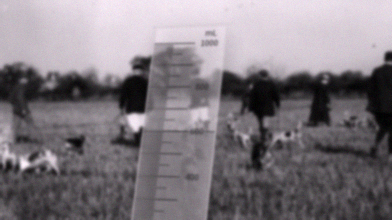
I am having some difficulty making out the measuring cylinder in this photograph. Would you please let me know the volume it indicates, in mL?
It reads 600 mL
